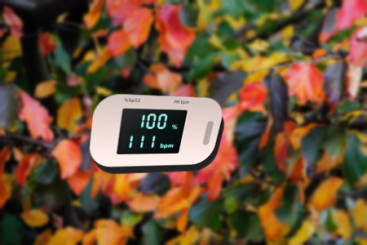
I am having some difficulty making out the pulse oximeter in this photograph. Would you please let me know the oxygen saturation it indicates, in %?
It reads 100 %
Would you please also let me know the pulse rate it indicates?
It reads 111 bpm
